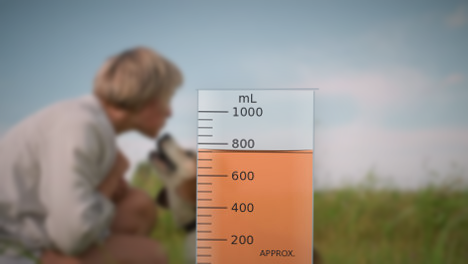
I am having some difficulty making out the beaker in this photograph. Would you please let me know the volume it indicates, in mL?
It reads 750 mL
